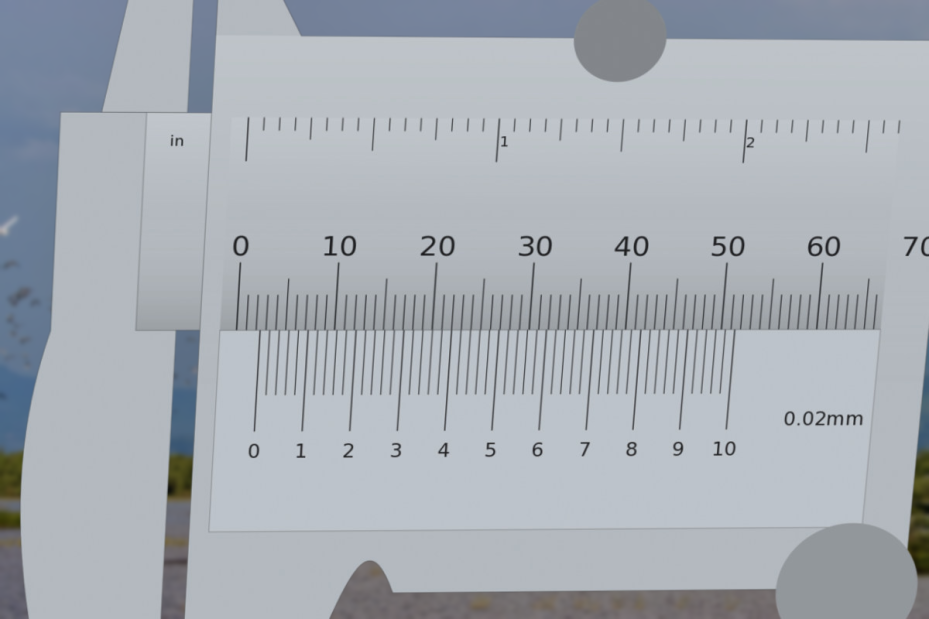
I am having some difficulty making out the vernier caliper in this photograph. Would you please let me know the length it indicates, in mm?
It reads 2.4 mm
